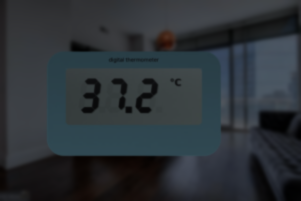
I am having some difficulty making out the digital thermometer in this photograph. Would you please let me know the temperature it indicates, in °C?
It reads 37.2 °C
